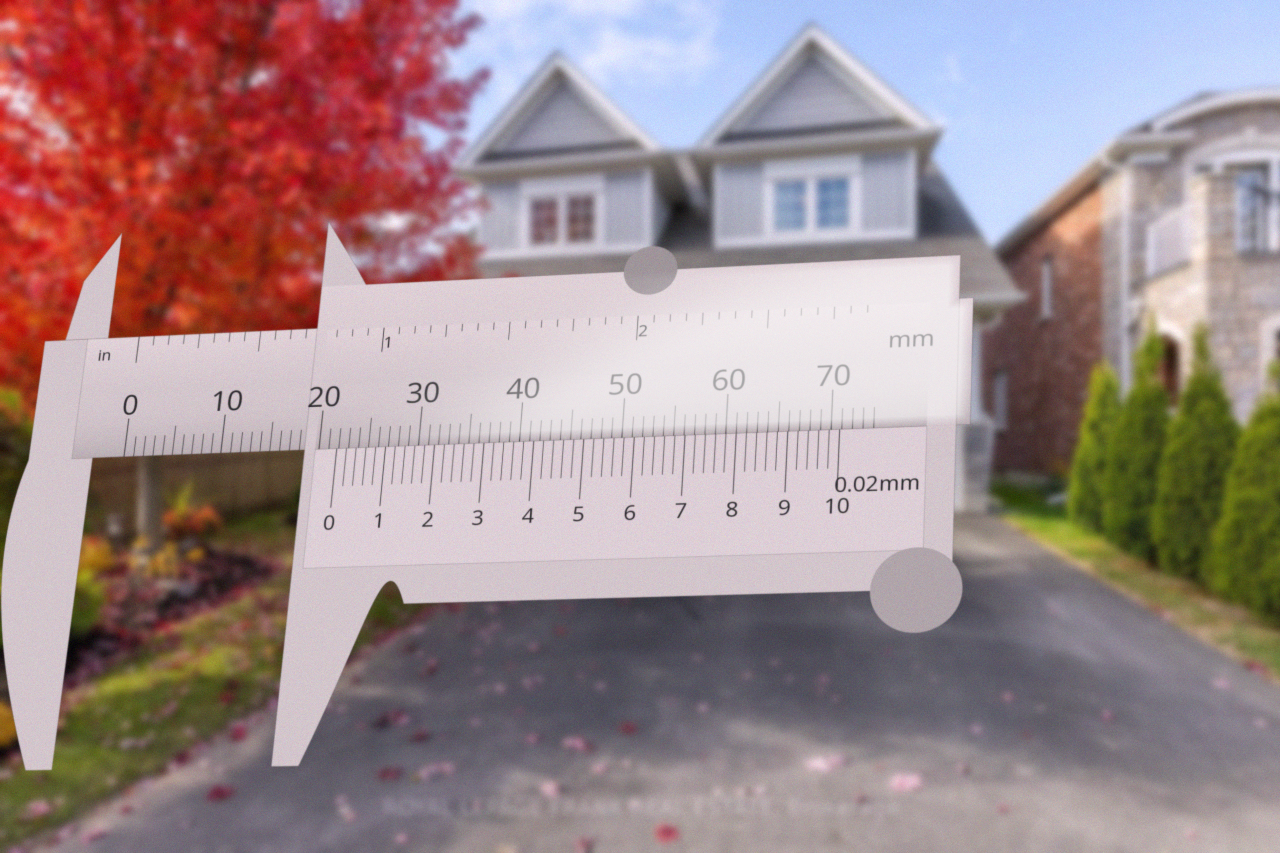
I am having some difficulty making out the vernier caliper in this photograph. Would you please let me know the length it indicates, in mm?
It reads 21.8 mm
